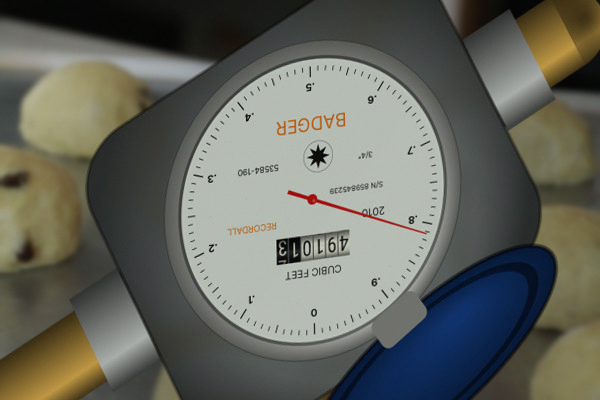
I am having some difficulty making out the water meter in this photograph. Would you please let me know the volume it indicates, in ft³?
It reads 491012.81 ft³
